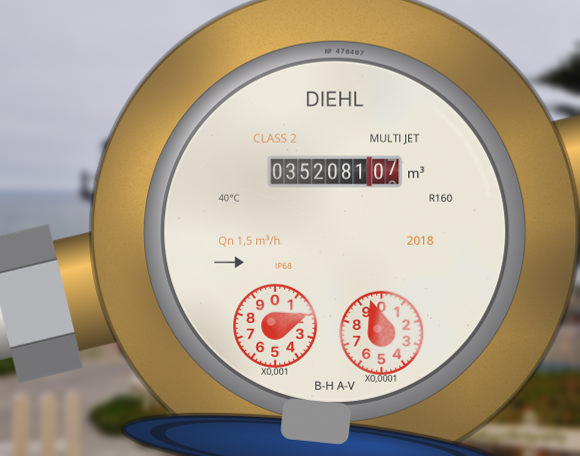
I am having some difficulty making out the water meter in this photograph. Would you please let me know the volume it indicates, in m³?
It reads 352081.0719 m³
